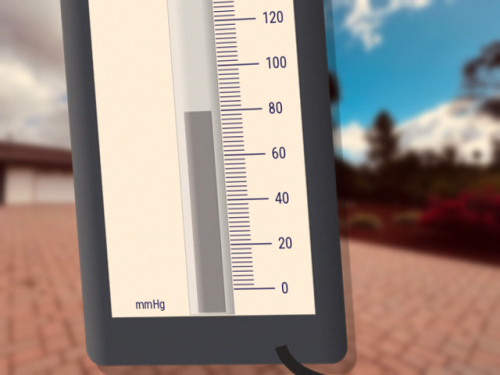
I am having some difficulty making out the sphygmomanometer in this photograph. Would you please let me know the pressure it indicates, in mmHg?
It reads 80 mmHg
